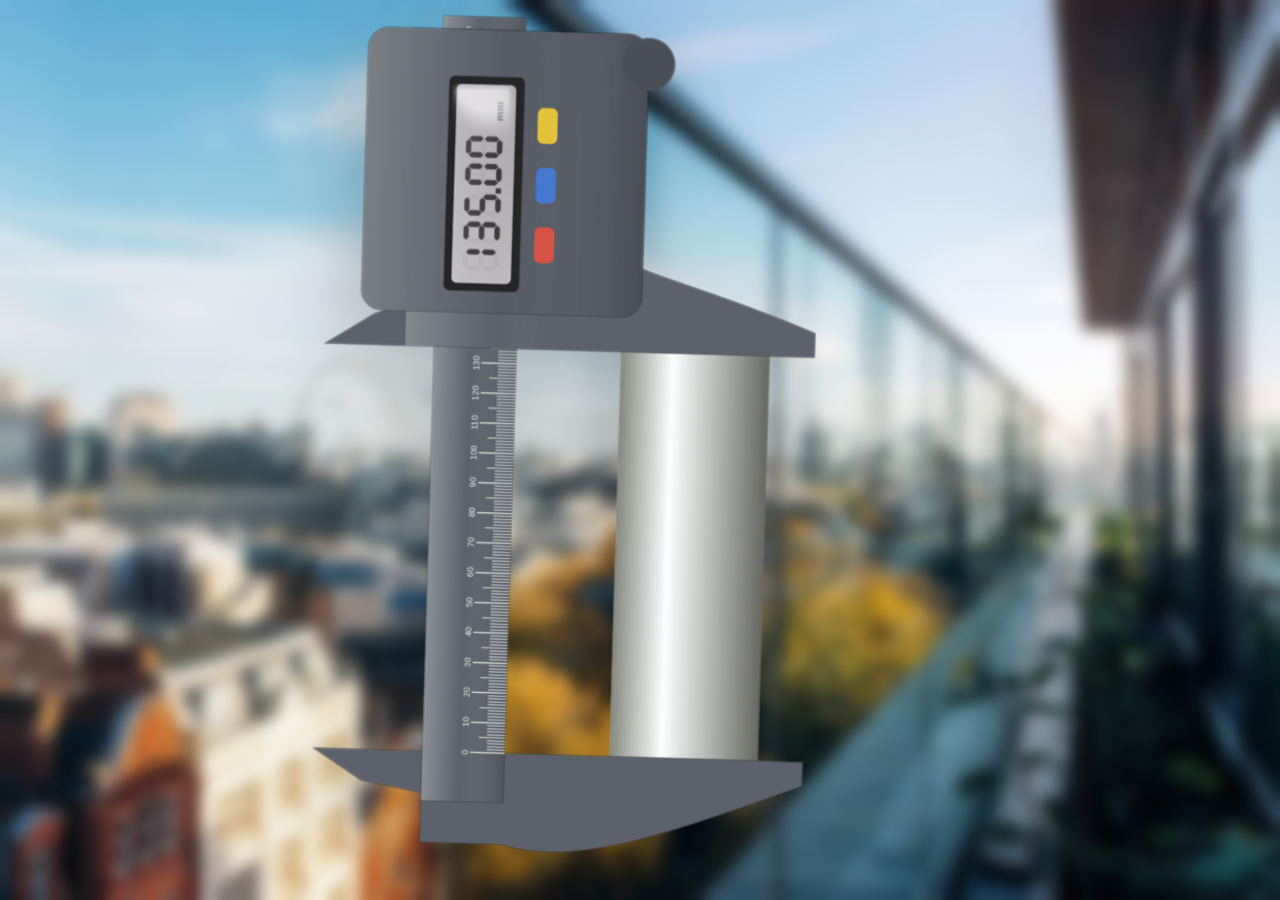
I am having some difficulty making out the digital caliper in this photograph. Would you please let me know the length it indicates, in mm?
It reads 135.00 mm
